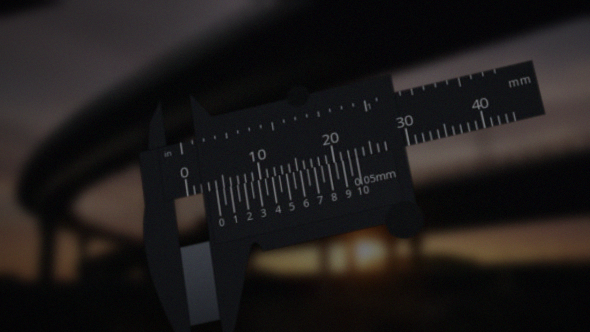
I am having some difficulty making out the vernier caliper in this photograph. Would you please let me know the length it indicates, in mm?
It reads 4.0 mm
